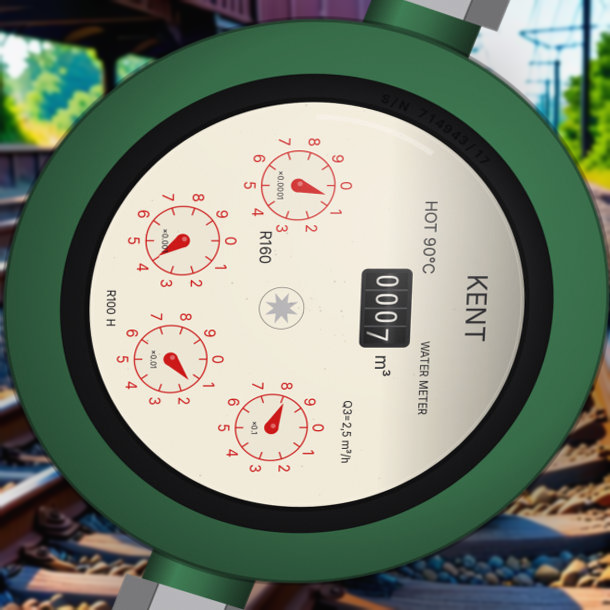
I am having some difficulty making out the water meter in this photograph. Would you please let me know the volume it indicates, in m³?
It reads 6.8140 m³
